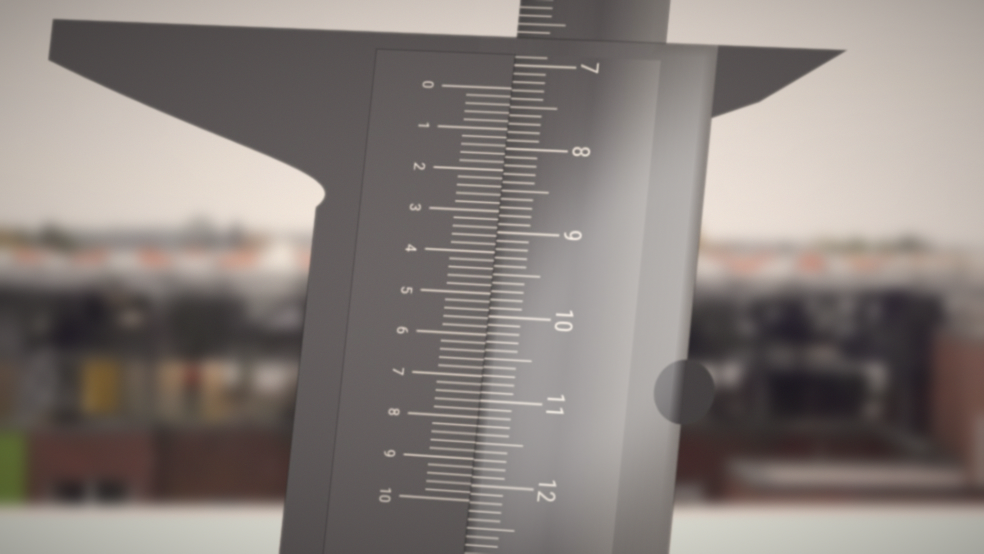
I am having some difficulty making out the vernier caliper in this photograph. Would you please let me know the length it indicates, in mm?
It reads 72.8 mm
